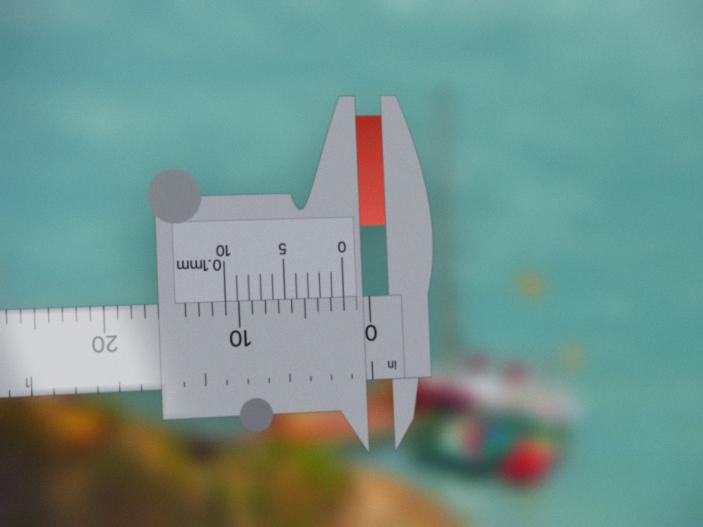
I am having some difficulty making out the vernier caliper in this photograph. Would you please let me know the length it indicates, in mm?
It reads 2.0 mm
